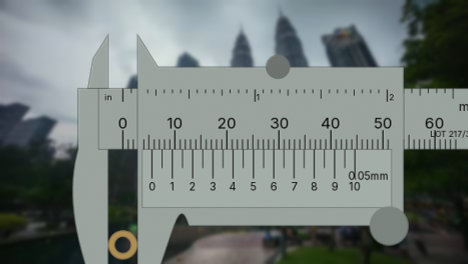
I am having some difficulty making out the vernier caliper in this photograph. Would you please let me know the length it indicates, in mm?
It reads 5.6 mm
